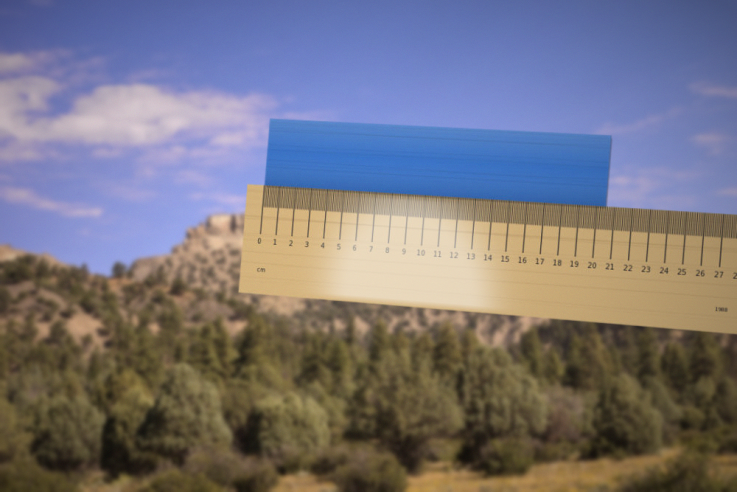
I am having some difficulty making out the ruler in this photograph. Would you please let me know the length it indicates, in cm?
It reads 20.5 cm
